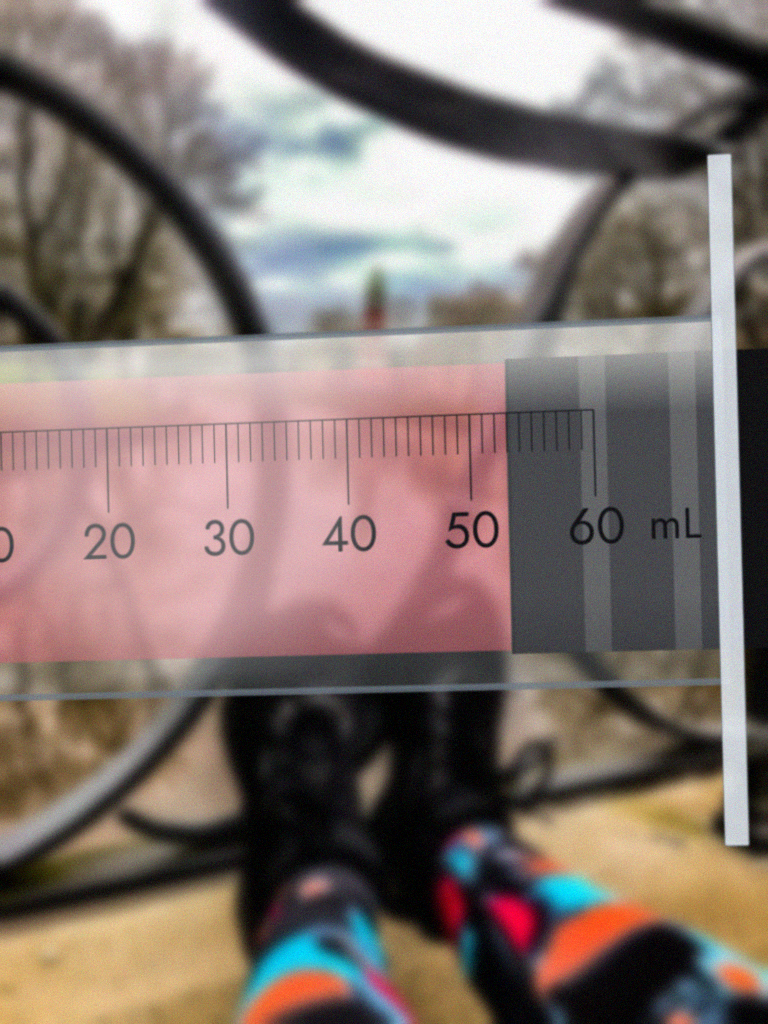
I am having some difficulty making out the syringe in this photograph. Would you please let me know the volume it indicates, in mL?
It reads 53 mL
